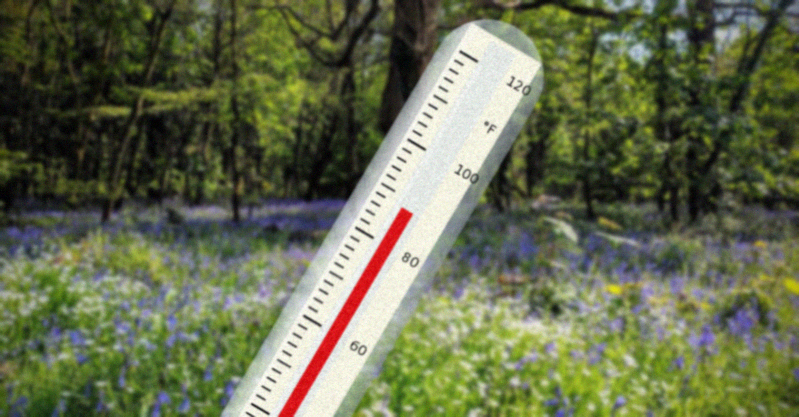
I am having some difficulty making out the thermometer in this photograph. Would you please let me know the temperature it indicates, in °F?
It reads 88 °F
